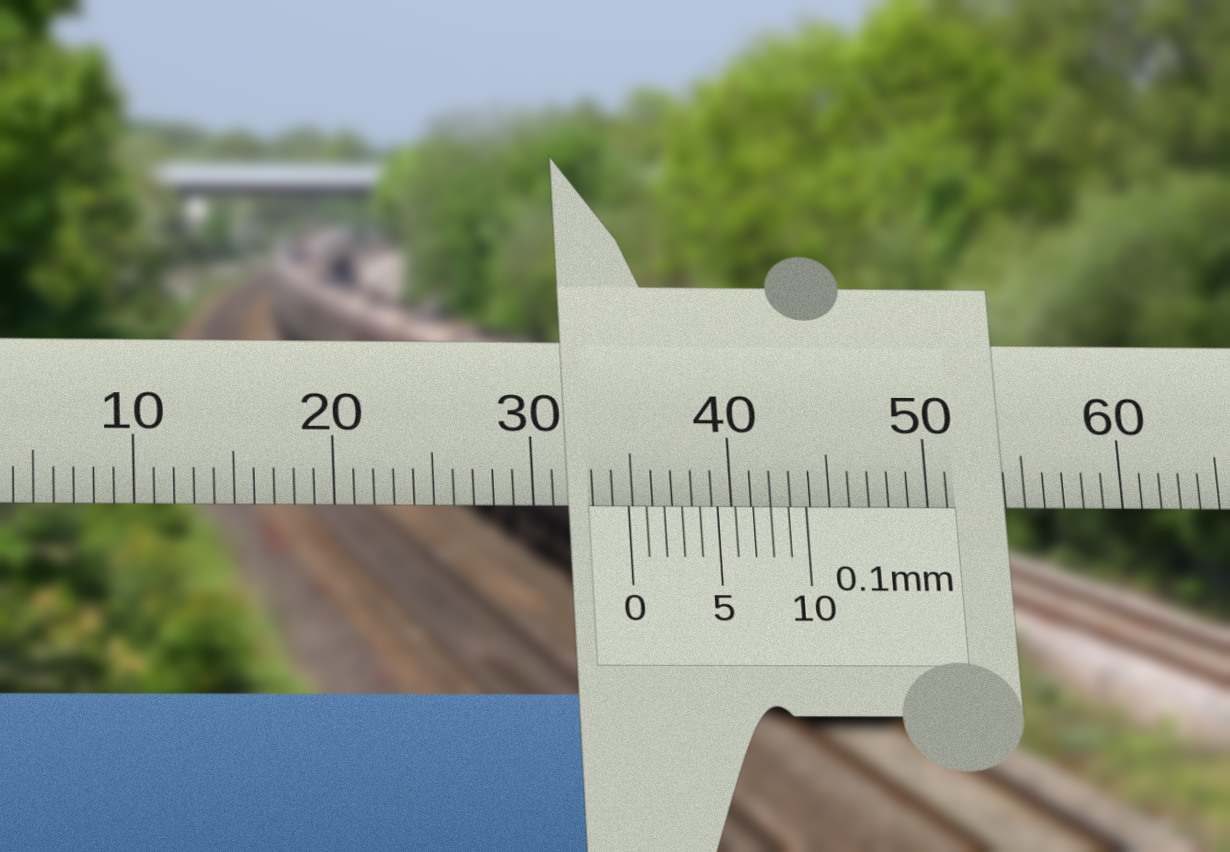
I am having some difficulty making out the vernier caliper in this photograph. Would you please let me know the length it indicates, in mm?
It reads 34.8 mm
